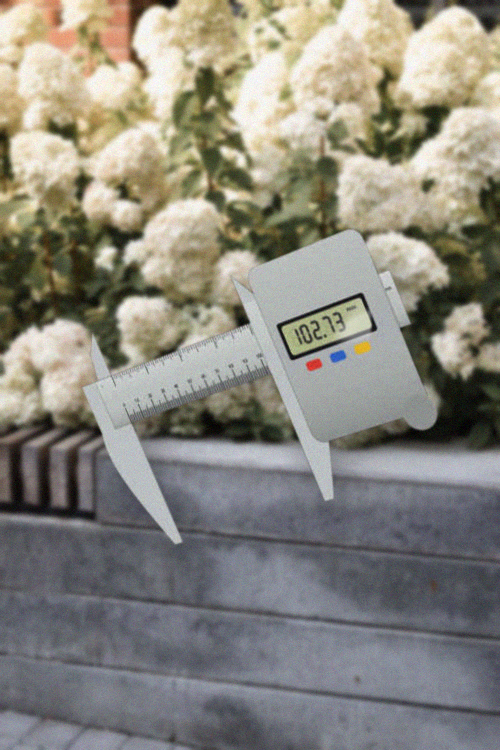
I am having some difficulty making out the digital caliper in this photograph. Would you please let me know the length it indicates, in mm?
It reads 102.73 mm
